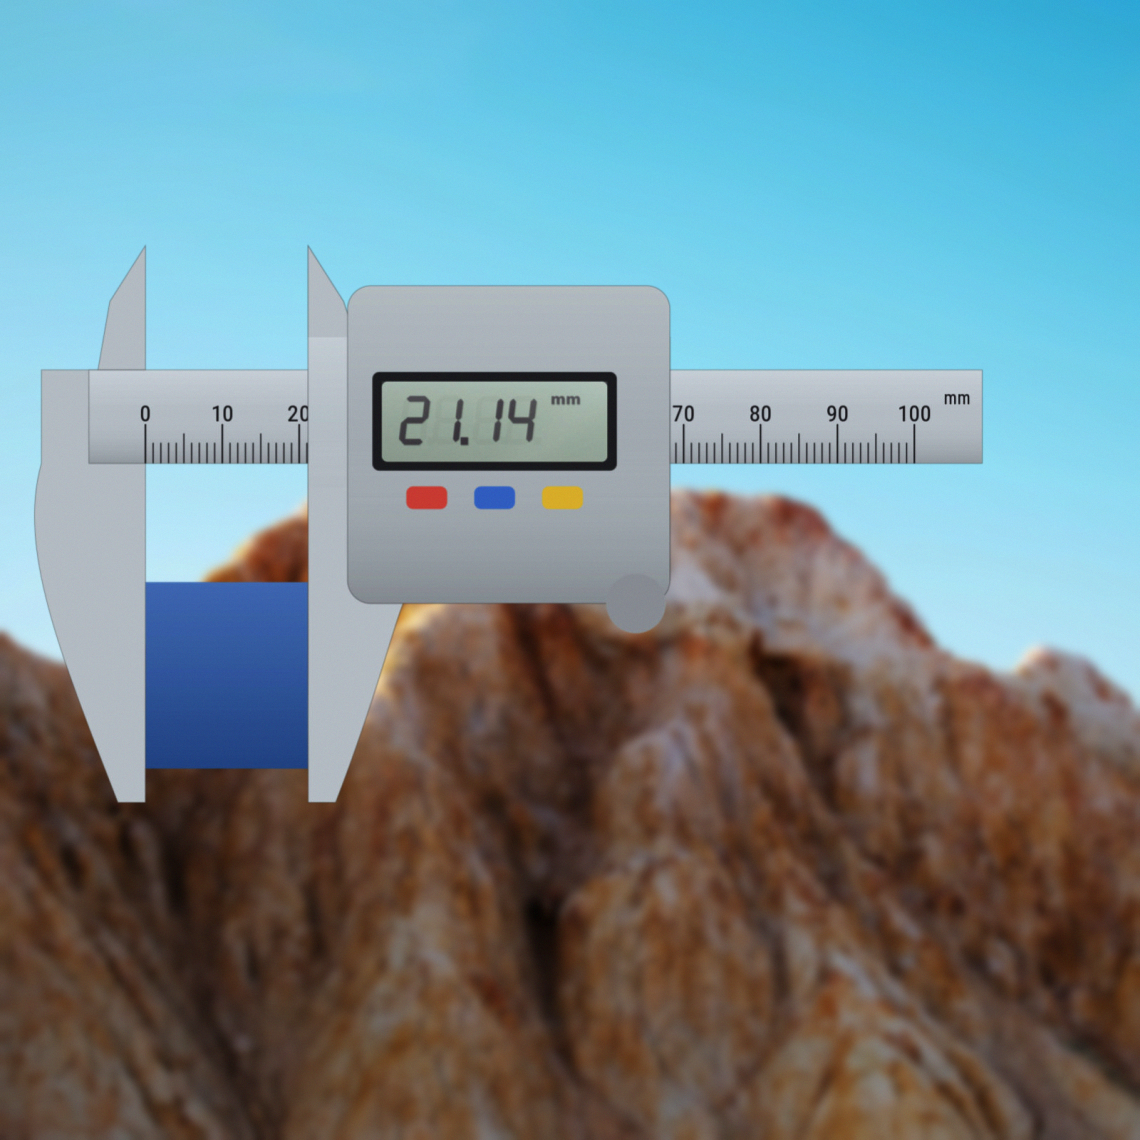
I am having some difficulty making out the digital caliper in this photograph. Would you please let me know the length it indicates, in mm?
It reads 21.14 mm
